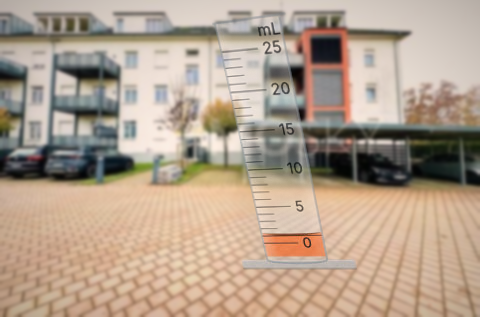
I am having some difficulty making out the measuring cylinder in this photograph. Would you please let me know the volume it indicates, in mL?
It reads 1 mL
